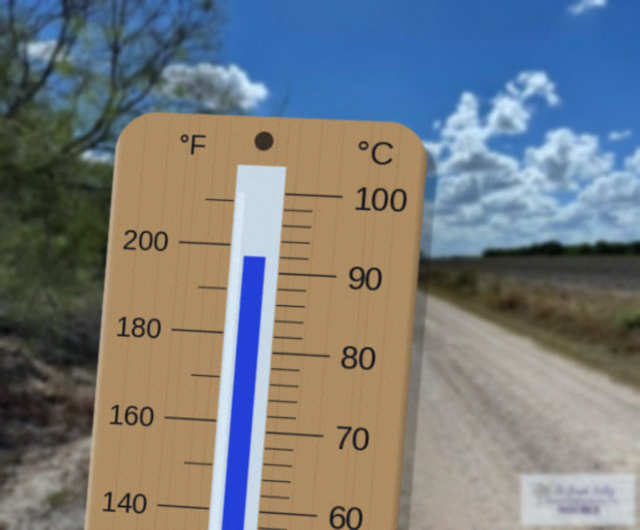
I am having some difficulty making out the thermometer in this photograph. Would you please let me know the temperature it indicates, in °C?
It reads 92 °C
